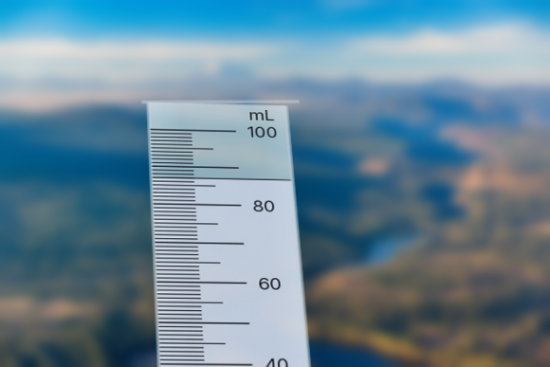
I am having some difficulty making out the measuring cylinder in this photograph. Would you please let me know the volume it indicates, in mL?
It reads 87 mL
